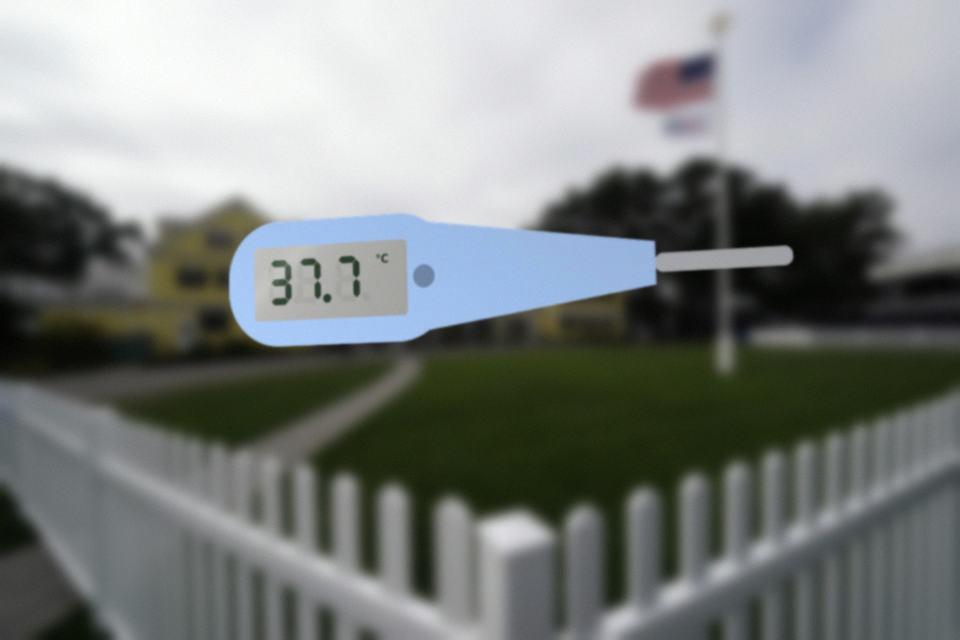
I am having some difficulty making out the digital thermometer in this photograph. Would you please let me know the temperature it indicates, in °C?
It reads 37.7 °C
